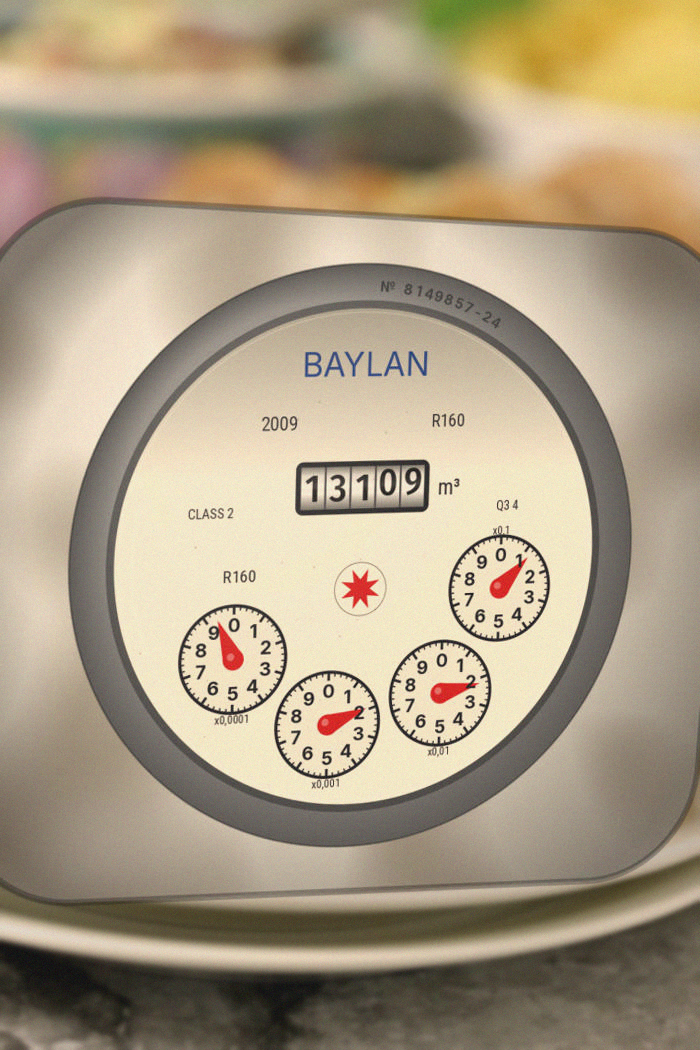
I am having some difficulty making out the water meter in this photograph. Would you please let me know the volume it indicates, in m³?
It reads 13109.1219 m³
